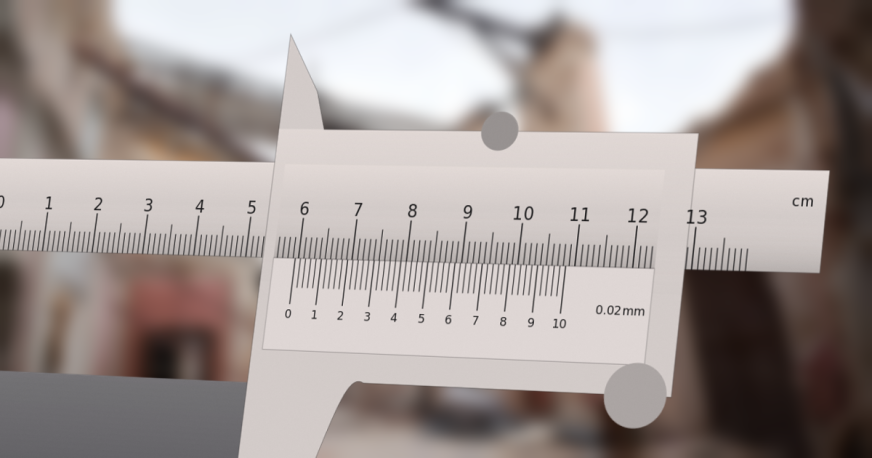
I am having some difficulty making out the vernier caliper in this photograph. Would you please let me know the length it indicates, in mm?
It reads 59.4 mm
